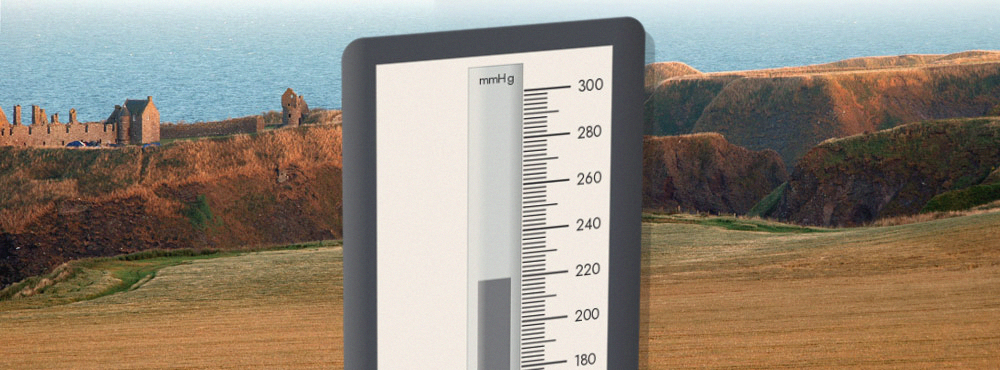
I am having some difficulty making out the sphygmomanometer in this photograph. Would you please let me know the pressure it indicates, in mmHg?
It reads 220 mmHg
